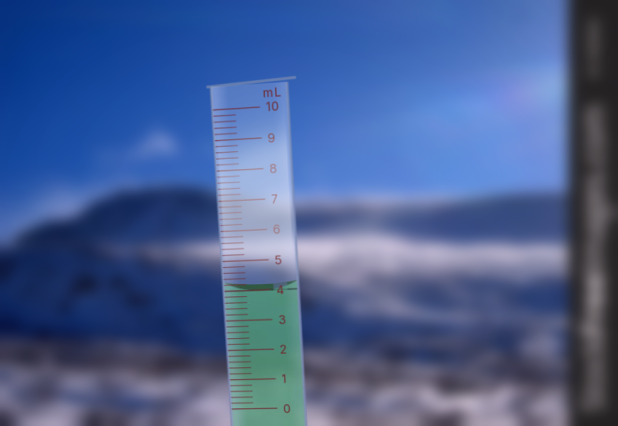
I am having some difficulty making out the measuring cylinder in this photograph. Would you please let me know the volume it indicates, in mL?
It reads 4 mL
